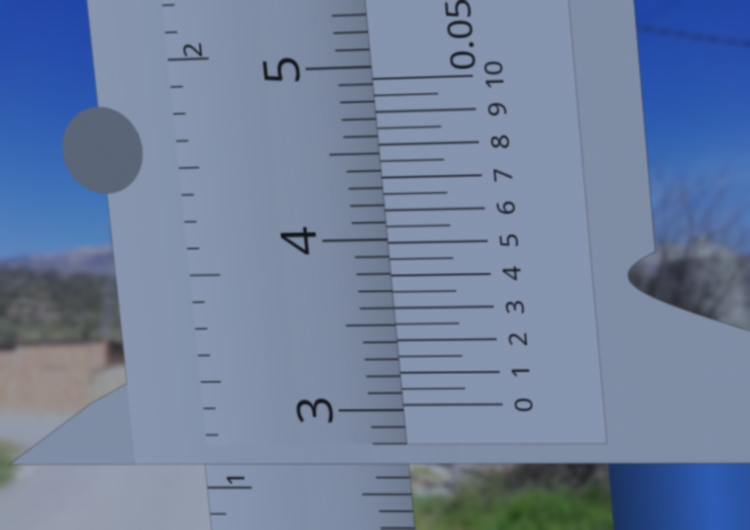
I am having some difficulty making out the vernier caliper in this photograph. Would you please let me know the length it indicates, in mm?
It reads 30.3 mm
